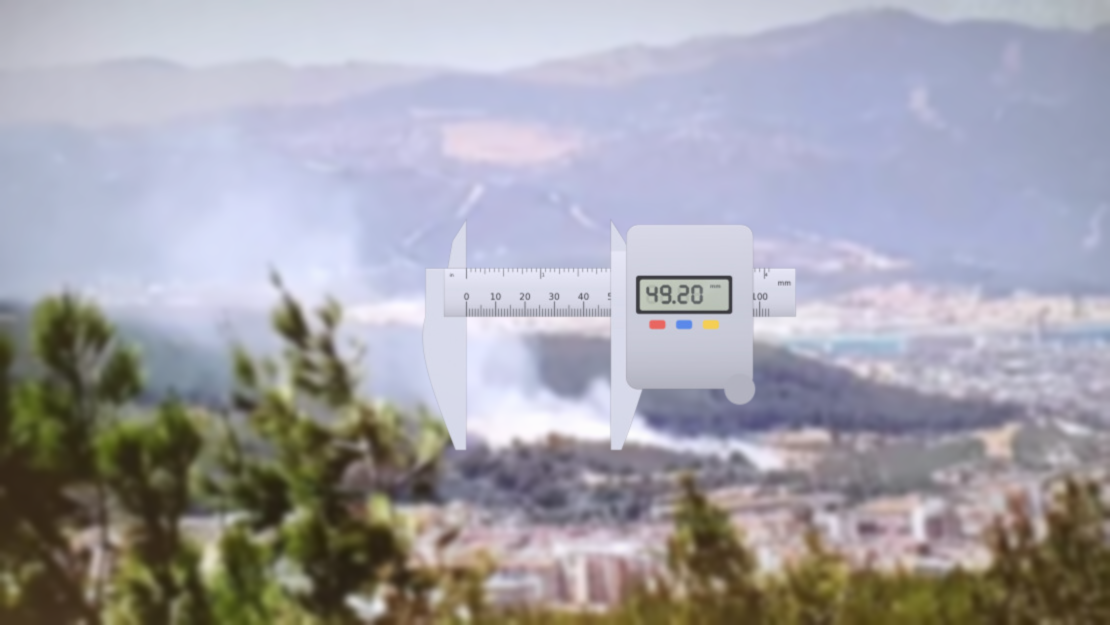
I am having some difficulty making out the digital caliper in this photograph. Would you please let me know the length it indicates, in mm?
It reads 49.20 mm
